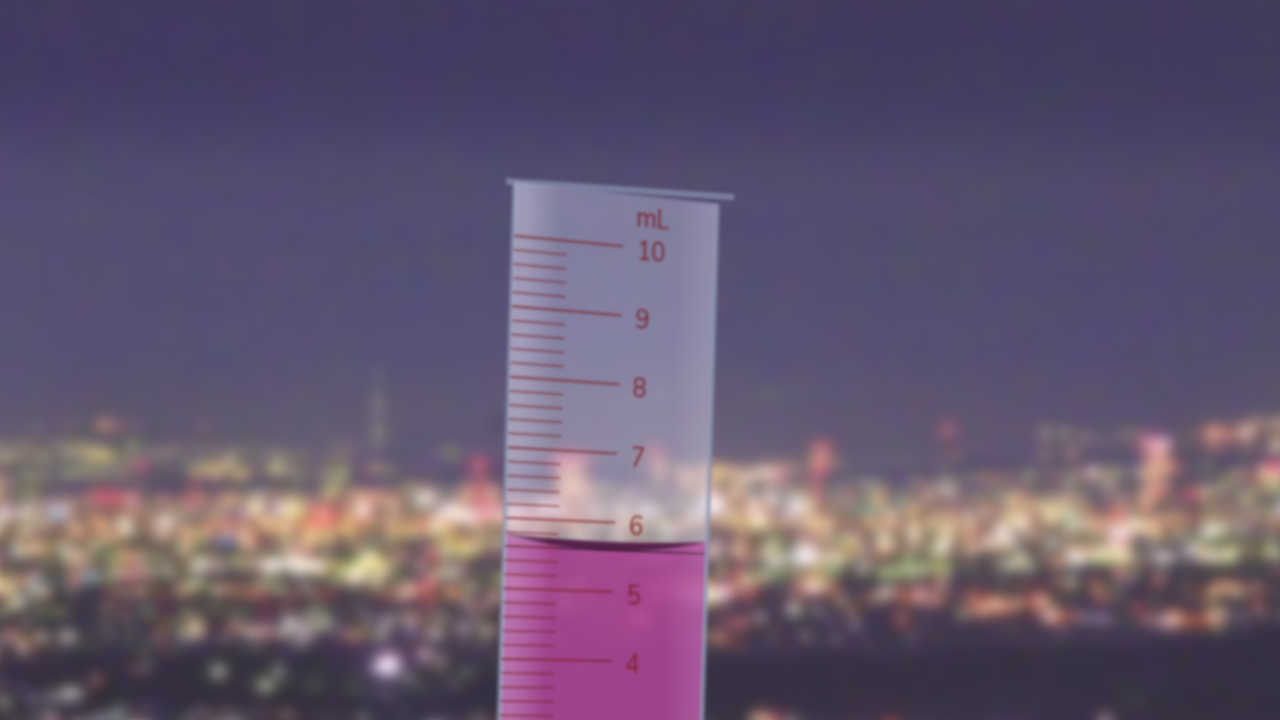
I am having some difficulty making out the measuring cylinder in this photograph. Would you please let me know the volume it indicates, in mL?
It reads 5.6 mL
